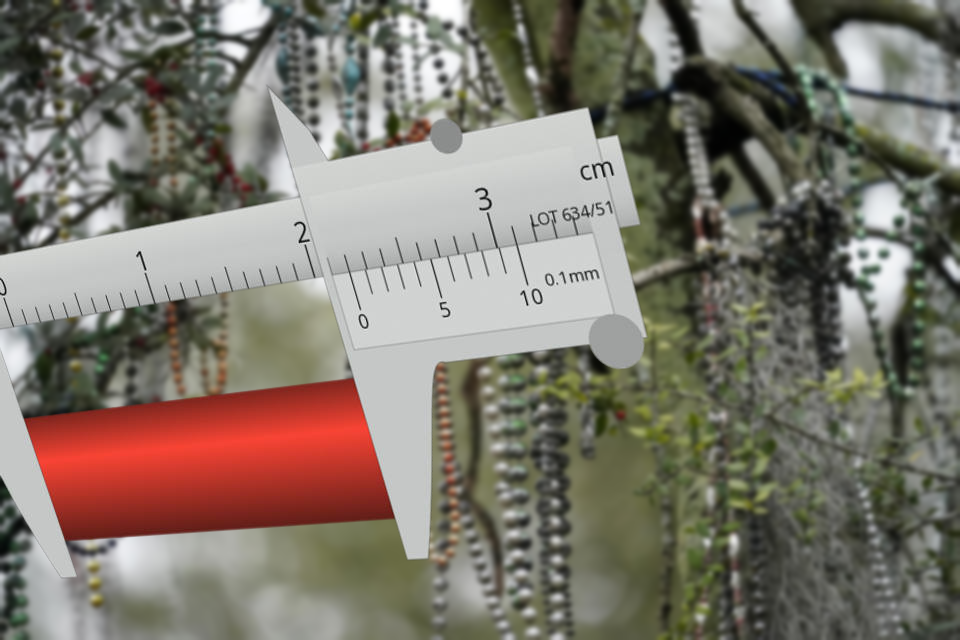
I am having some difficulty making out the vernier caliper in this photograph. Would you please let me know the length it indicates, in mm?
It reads 22.0 mm
